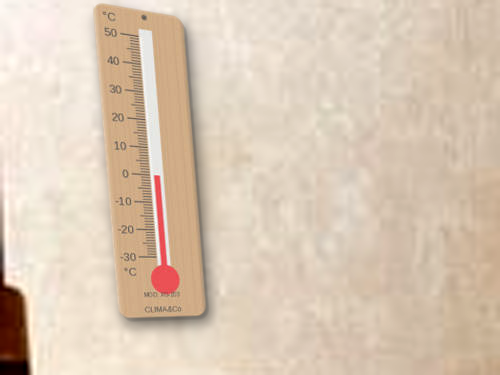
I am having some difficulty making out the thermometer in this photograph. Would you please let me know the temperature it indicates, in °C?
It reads 0 °C
